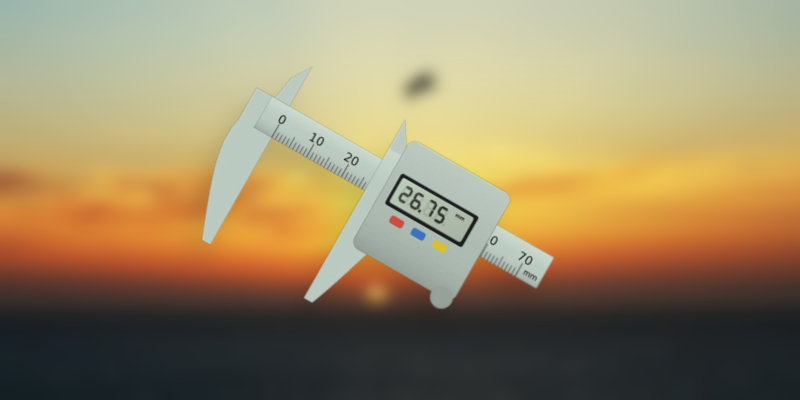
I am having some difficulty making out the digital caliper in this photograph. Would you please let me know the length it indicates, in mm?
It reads 26.75 mm
